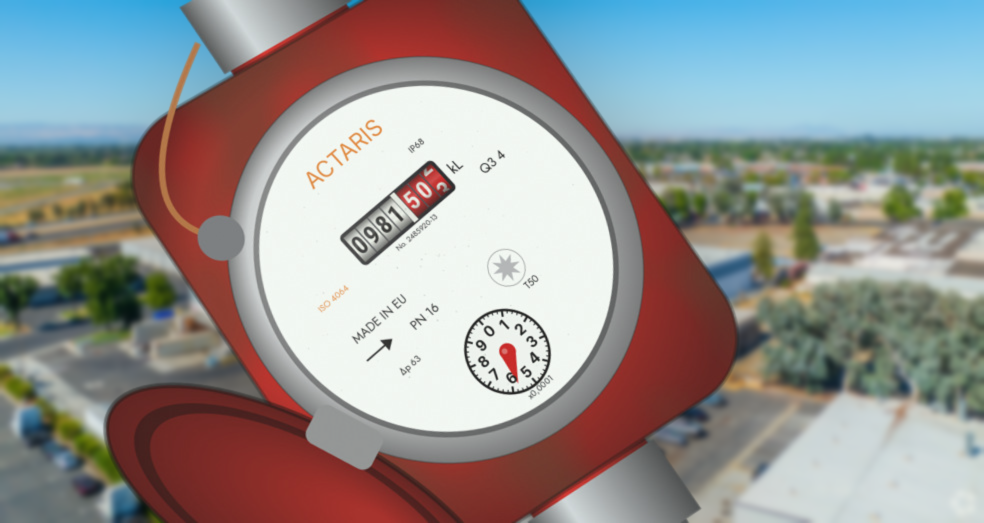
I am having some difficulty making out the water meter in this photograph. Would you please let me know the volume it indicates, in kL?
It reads 981.5025 kL
